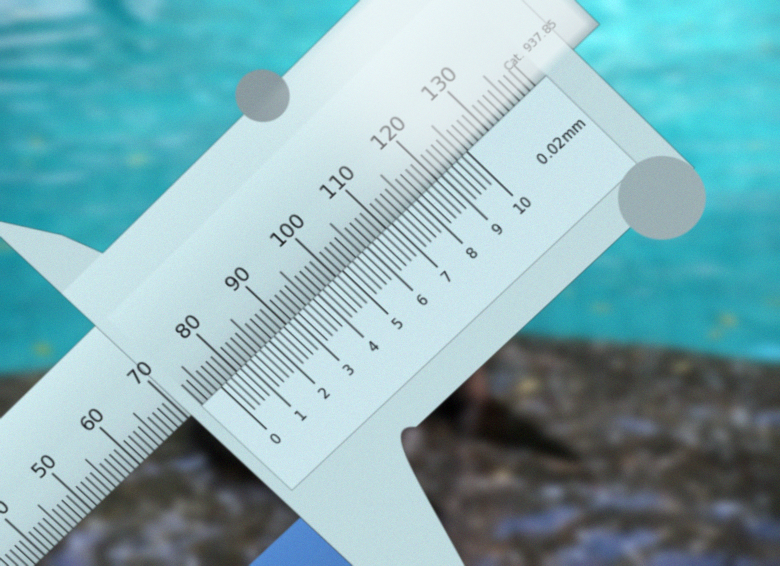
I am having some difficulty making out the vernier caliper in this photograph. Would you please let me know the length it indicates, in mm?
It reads 76.8 mm
